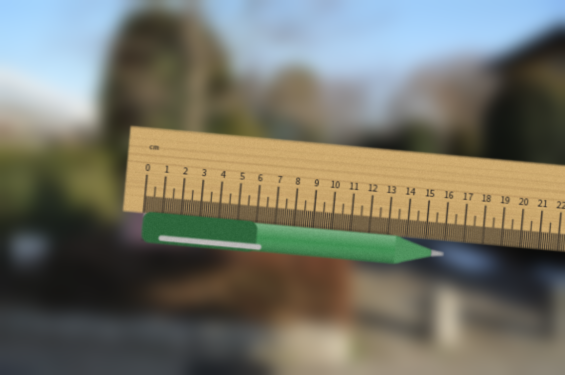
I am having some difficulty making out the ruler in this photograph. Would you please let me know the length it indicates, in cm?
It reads 16 cm
